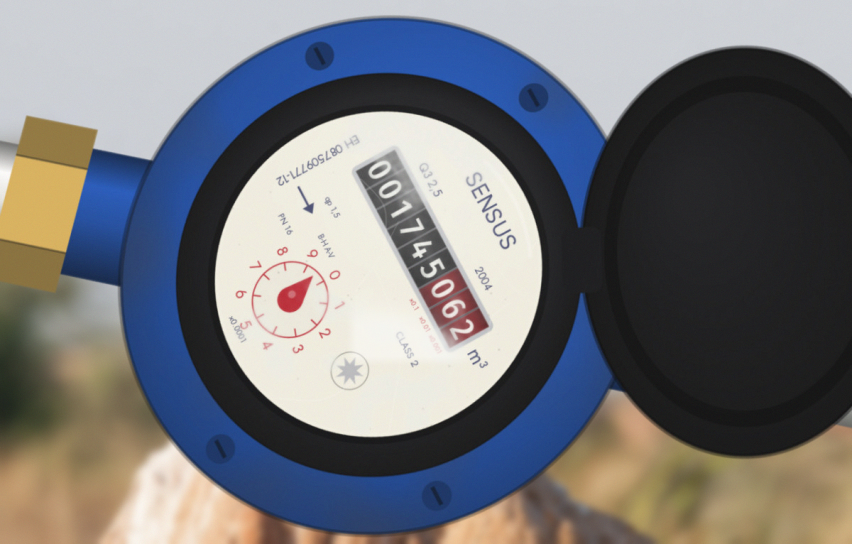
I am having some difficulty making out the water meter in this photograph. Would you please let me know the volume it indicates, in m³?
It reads 1745.0619 m³
